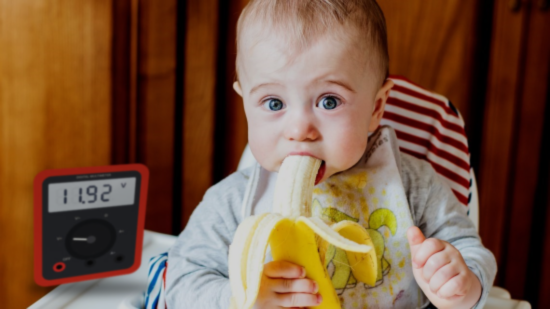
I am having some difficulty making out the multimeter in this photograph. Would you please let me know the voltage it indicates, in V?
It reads 11.92 V
